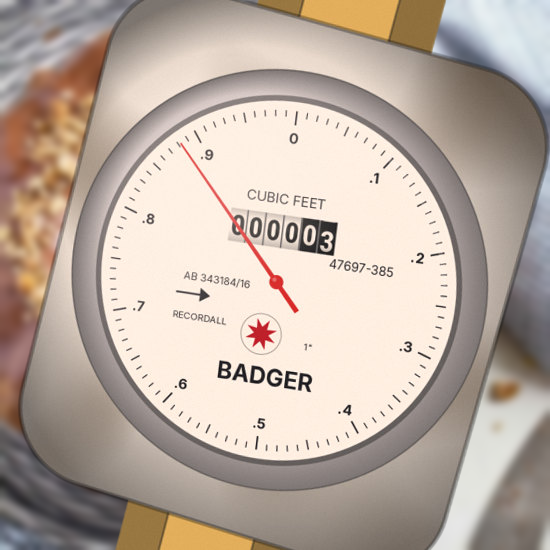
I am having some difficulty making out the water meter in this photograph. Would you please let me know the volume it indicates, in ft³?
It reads 2.88 ft³
